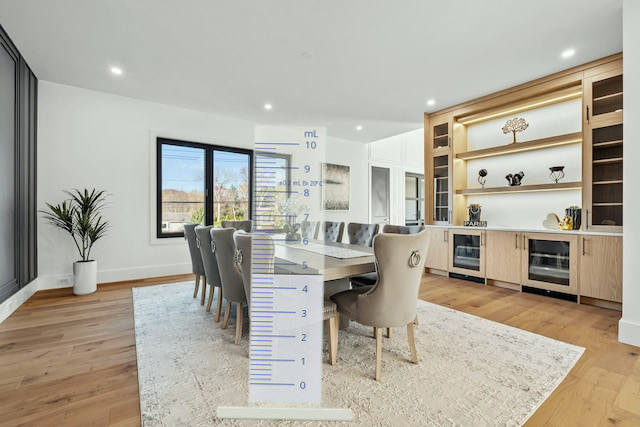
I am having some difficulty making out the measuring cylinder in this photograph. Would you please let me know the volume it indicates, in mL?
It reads 4.6 mL
